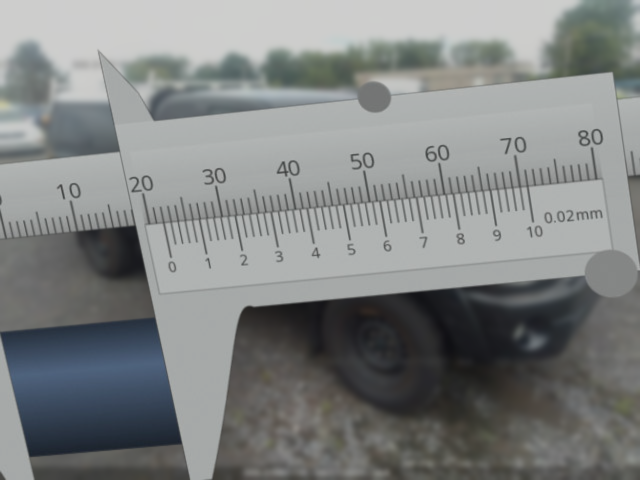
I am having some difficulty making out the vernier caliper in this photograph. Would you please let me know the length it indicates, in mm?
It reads 22.0 mm
